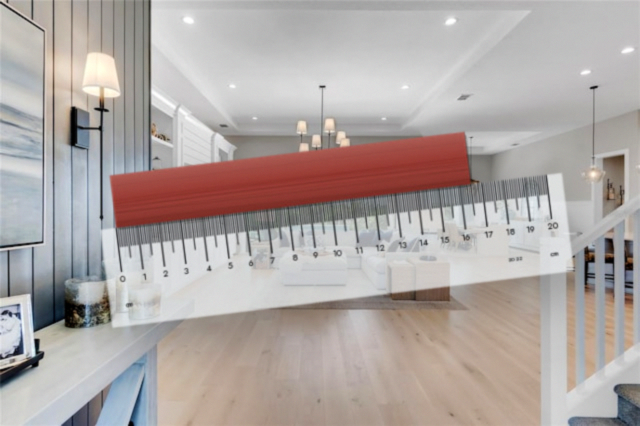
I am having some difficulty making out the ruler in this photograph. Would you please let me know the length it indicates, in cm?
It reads 16.5 cm
